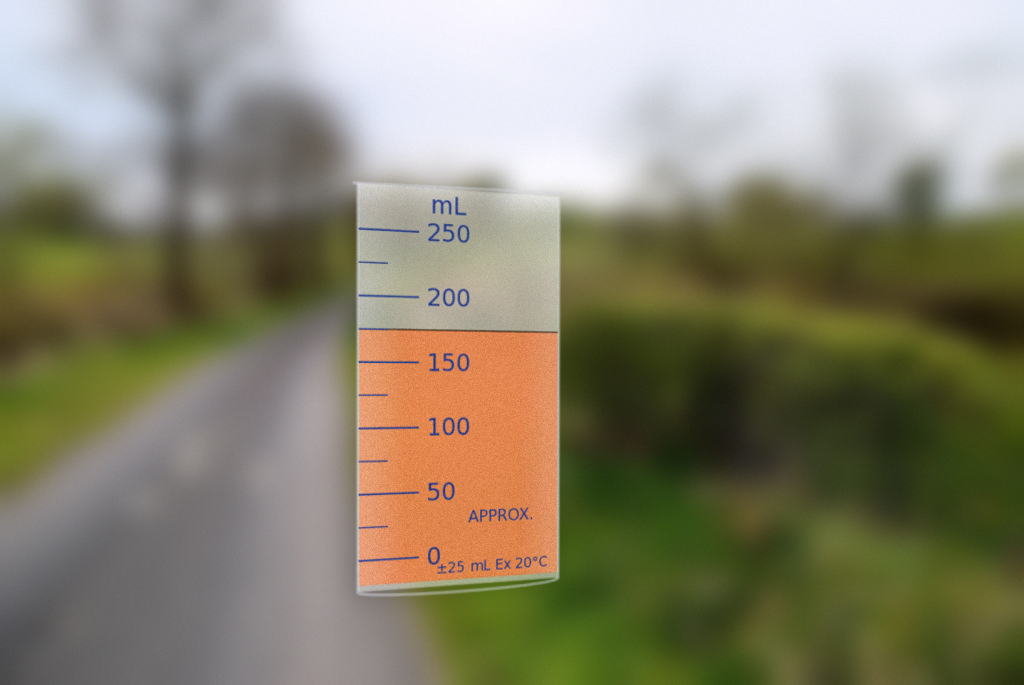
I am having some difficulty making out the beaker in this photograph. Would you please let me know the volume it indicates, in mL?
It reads 175 mL
